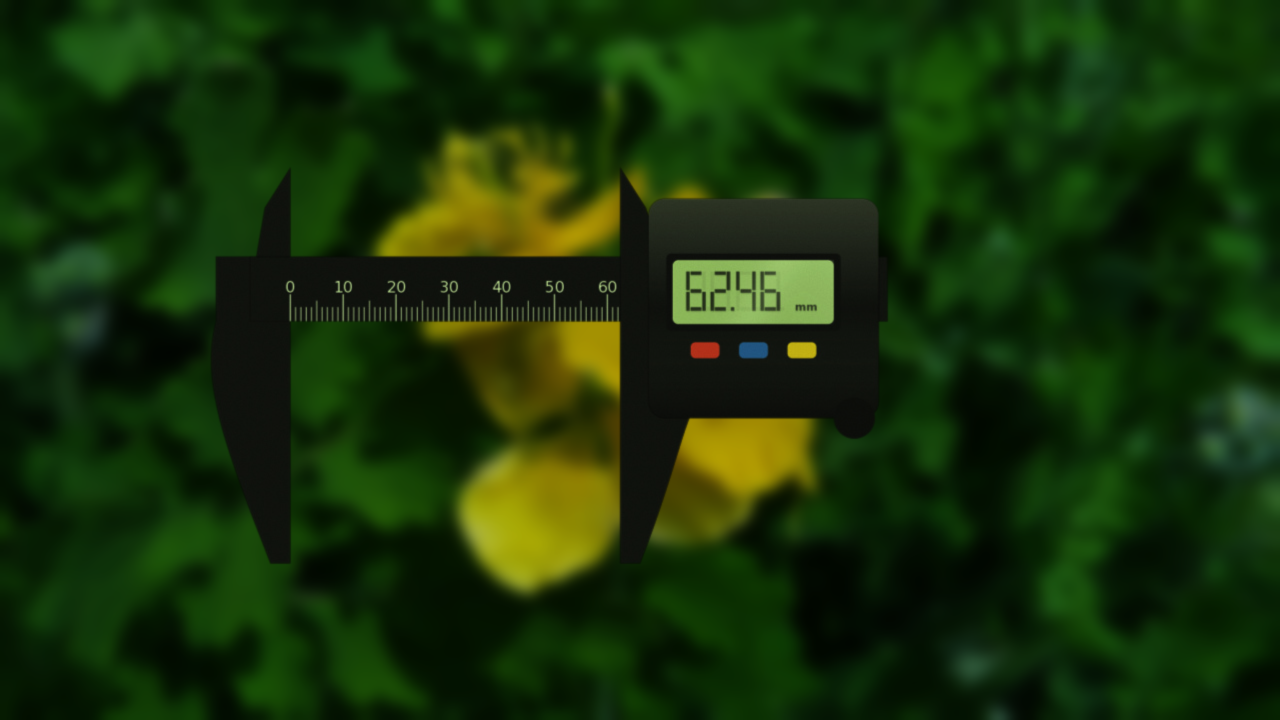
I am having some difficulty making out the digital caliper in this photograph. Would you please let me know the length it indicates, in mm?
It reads 62.46 mm
